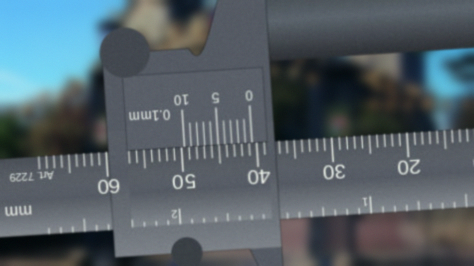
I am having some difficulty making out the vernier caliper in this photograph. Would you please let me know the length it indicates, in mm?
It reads 40.6 mm
